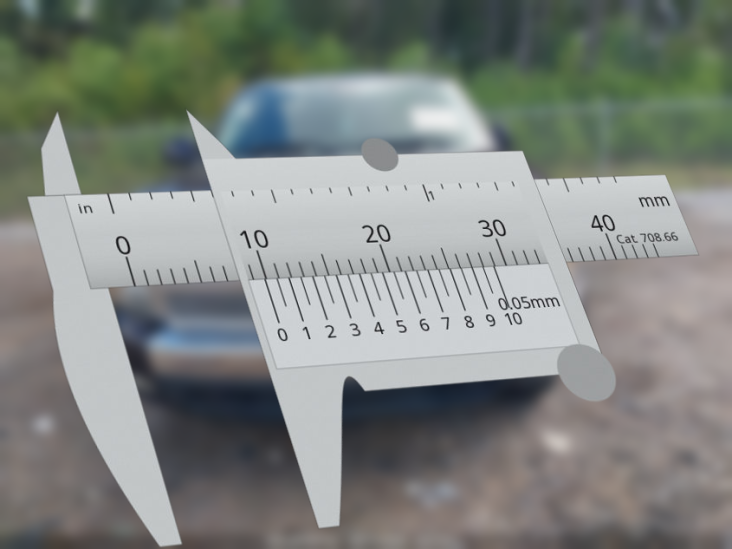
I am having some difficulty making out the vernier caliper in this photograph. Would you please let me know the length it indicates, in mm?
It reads 9.9 mm
